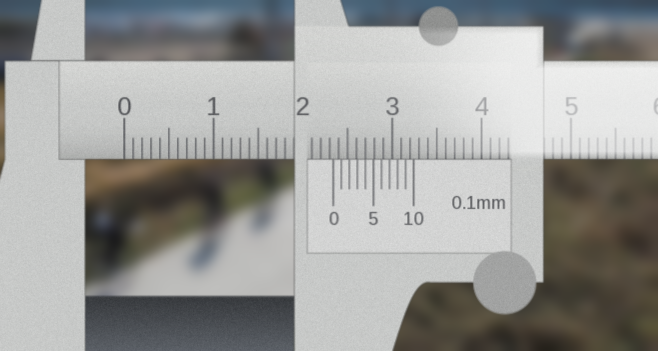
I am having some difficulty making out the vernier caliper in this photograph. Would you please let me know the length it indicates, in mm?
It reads 23.4 mm
